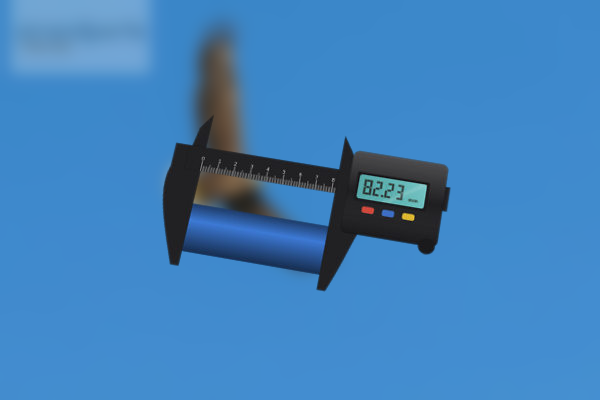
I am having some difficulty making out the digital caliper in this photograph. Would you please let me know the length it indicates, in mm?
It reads 82.23 mm
